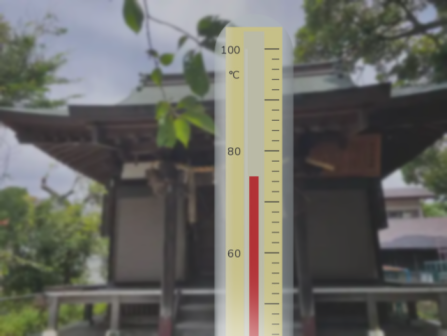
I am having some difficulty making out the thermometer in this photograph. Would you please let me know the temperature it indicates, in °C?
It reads 75 °C
